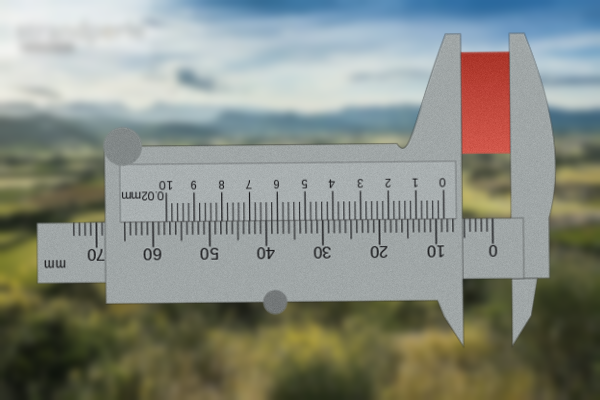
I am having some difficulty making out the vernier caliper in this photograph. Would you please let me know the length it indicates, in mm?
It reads 8.6 mm
